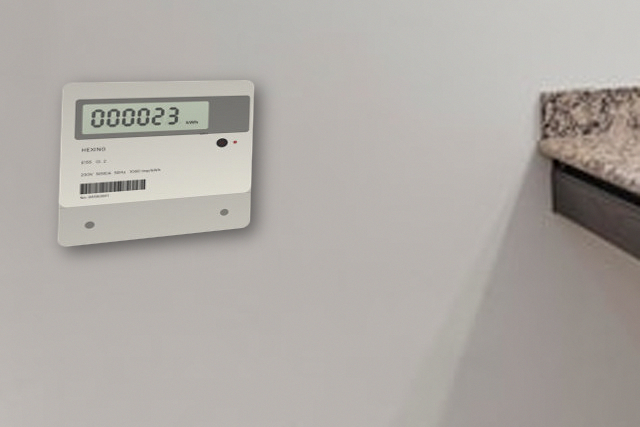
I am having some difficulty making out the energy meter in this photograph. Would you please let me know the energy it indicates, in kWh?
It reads 23 kWh
